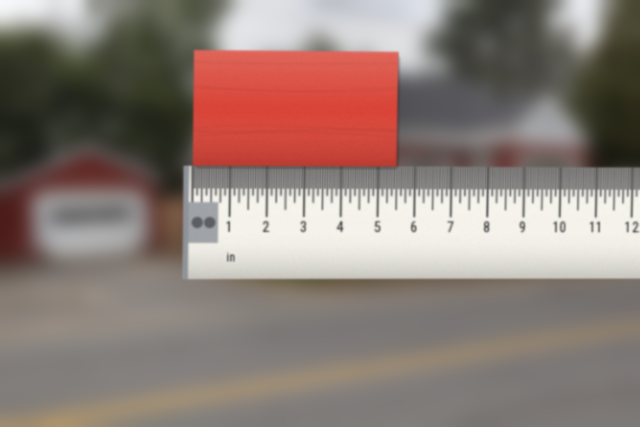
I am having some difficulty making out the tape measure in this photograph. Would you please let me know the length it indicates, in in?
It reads 5.5 in
